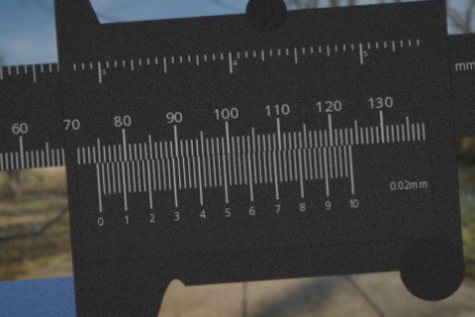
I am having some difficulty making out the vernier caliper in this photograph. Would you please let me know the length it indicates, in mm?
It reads 74.5 mm
